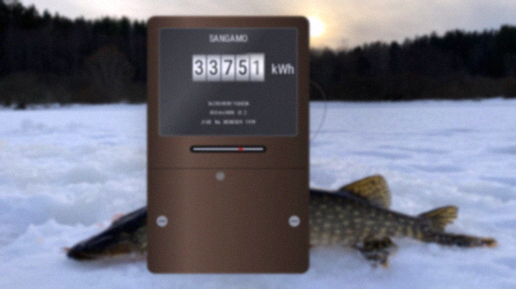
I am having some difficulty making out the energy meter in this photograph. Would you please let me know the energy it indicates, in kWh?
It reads 33751 kWh
